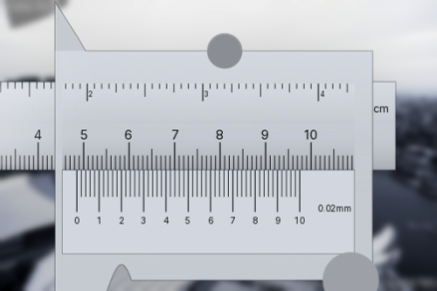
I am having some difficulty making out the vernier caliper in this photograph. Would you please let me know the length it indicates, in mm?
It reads 48.5 mm
